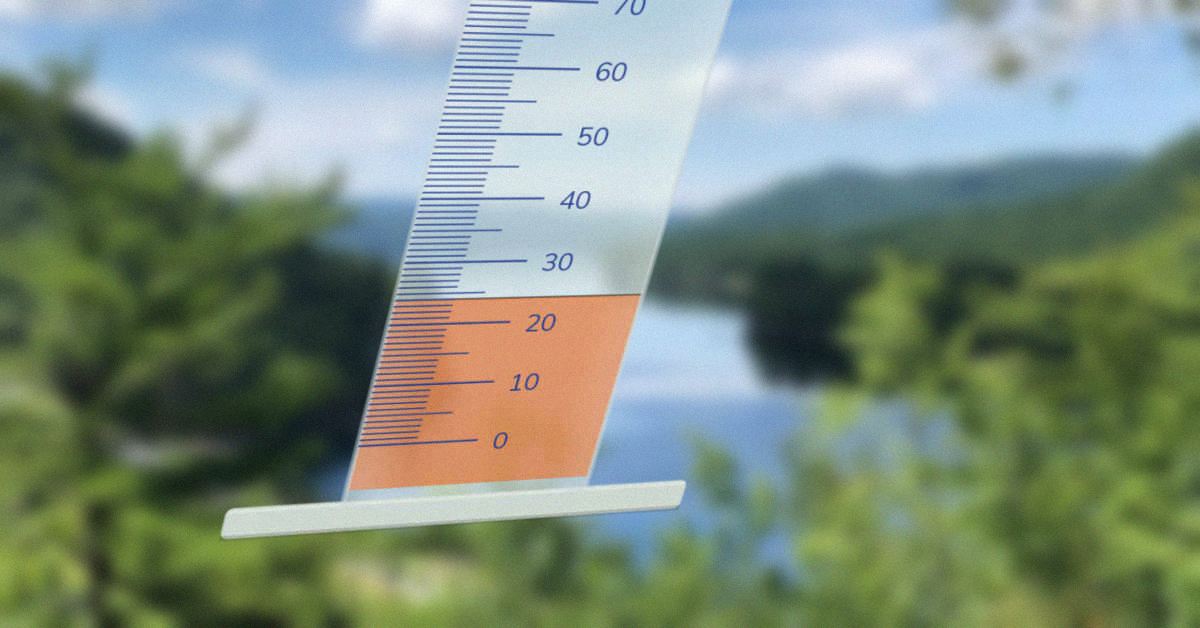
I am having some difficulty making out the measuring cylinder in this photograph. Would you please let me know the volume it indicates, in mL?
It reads 24 mL
